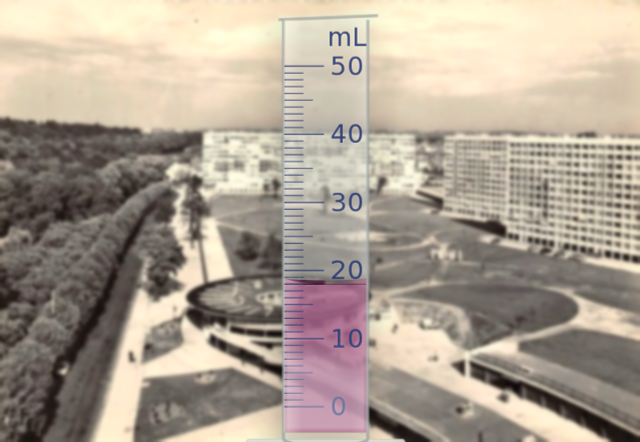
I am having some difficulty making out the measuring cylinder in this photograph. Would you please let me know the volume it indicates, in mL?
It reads 18 mL
